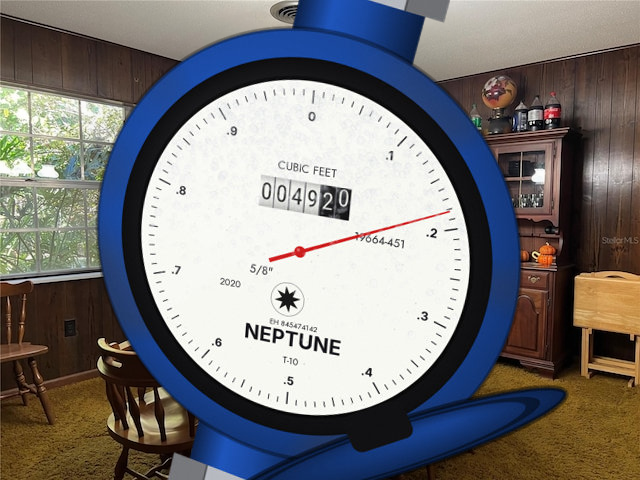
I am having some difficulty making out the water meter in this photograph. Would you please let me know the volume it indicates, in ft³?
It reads 4920.18 ft³
